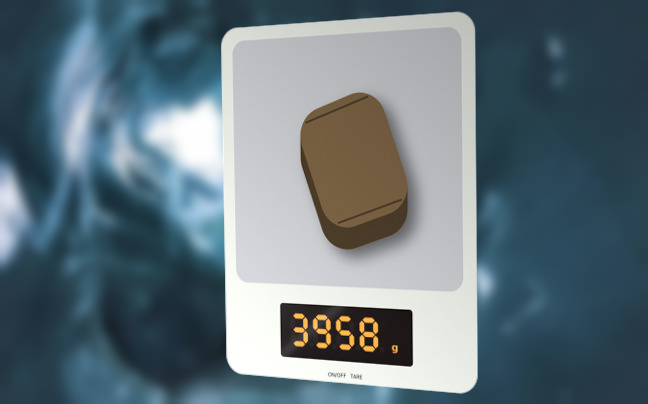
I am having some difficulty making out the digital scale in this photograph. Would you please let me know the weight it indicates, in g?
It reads 3958 g
